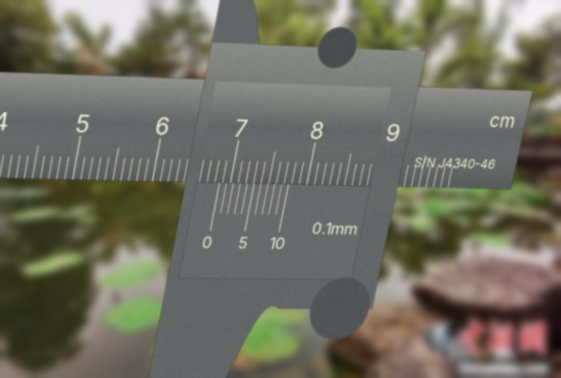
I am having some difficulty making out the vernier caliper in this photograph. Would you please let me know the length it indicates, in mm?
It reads 68.6 mm
